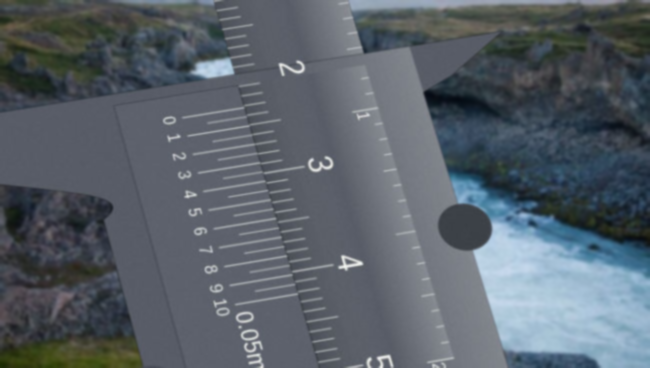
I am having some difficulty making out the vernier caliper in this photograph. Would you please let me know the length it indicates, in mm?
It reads 23.2 mm
